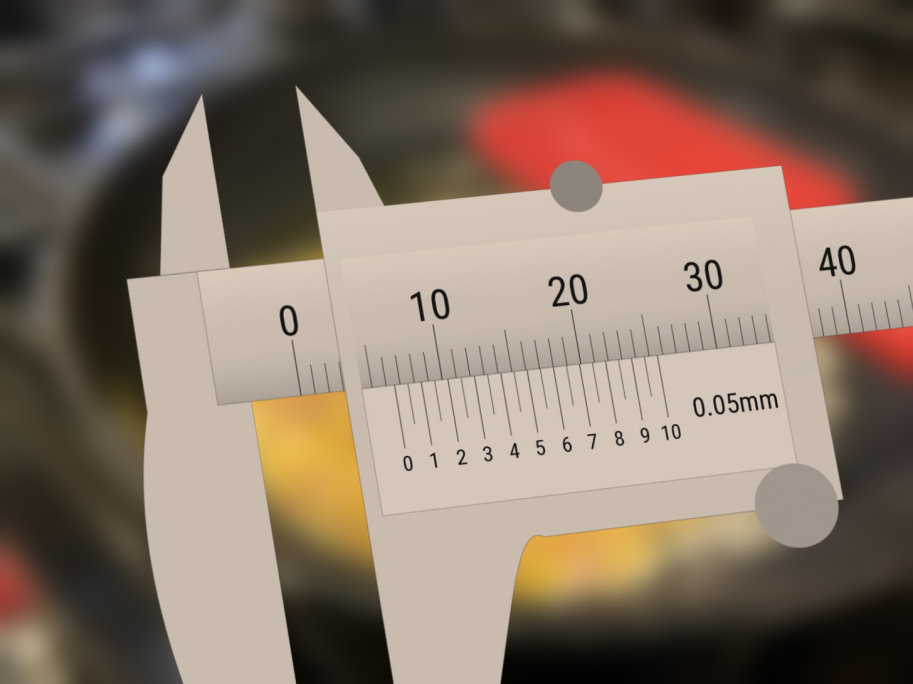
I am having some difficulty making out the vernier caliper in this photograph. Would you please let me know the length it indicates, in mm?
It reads 6.6 mm
